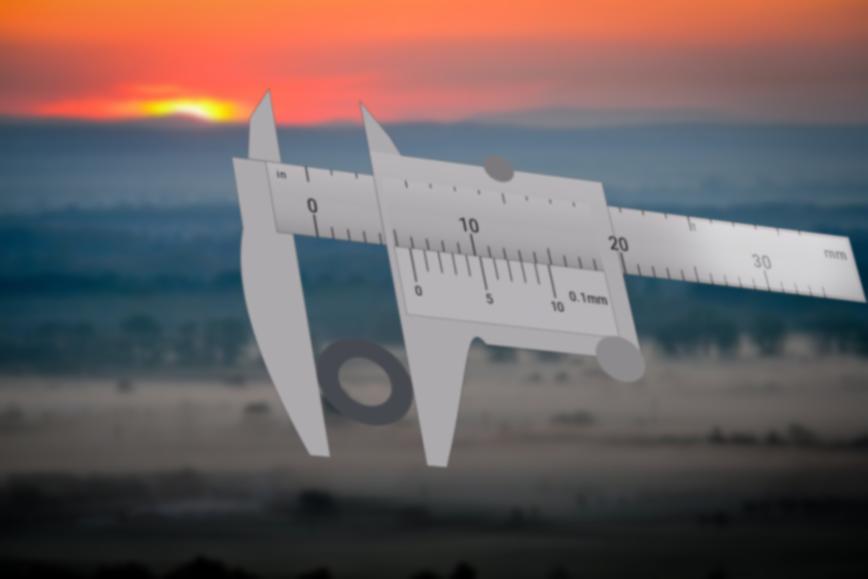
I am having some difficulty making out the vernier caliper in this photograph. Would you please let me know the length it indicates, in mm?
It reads 5.8 mm
